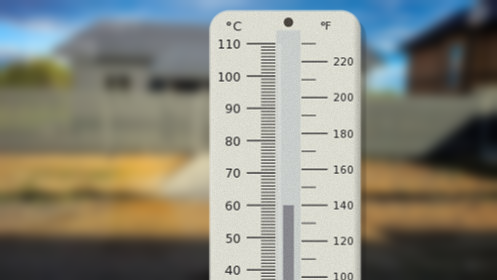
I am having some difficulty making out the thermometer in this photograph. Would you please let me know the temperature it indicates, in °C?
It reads 60 °C
